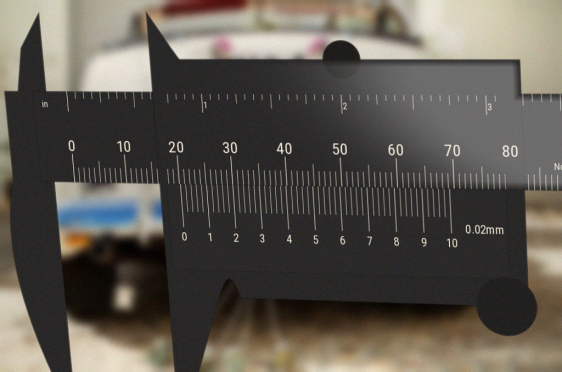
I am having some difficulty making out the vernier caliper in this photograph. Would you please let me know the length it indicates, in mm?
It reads 20.2 mm
